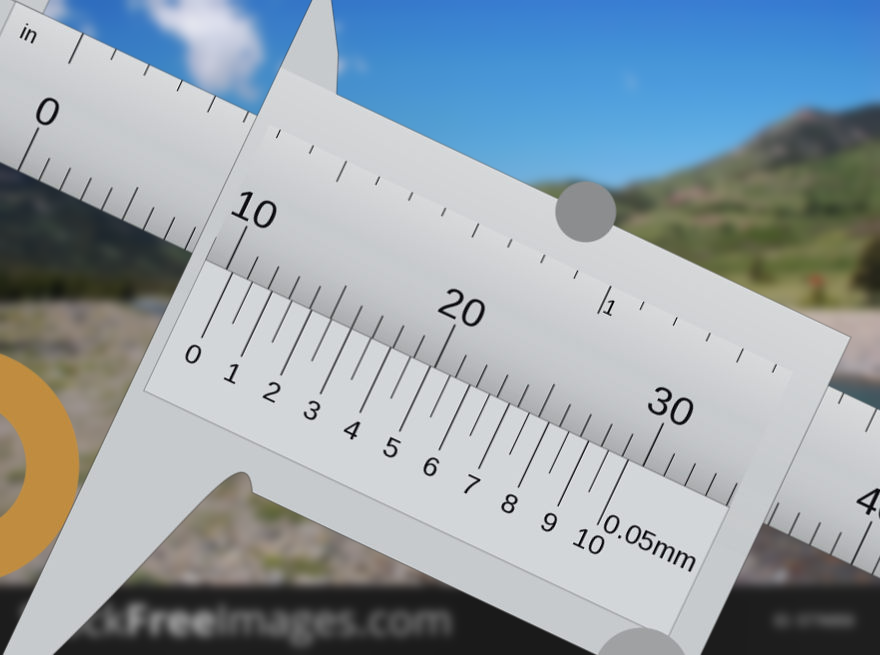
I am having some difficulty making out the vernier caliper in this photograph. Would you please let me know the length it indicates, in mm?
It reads 10.30 mm
